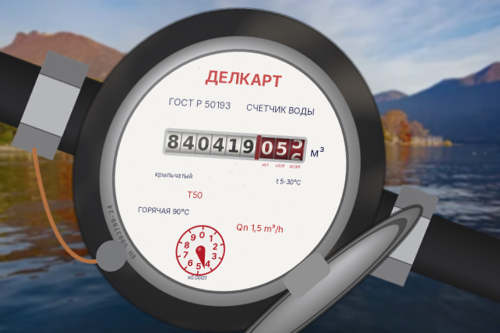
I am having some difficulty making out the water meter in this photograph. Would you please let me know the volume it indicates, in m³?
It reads 840419.0554 m³
